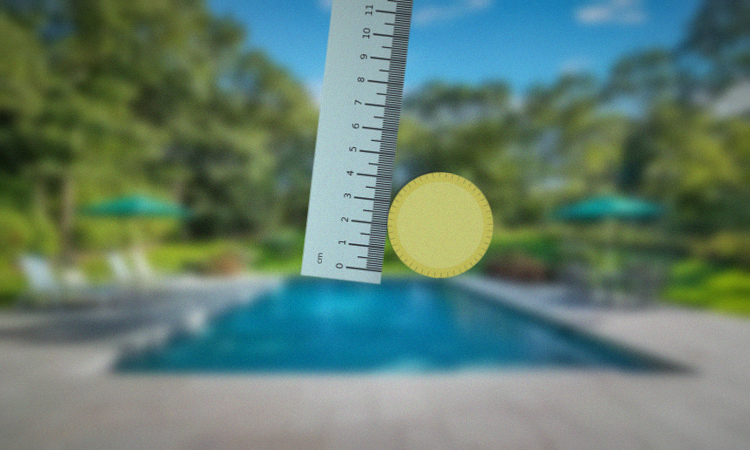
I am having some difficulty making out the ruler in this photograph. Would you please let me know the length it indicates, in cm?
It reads 4.5 cm
